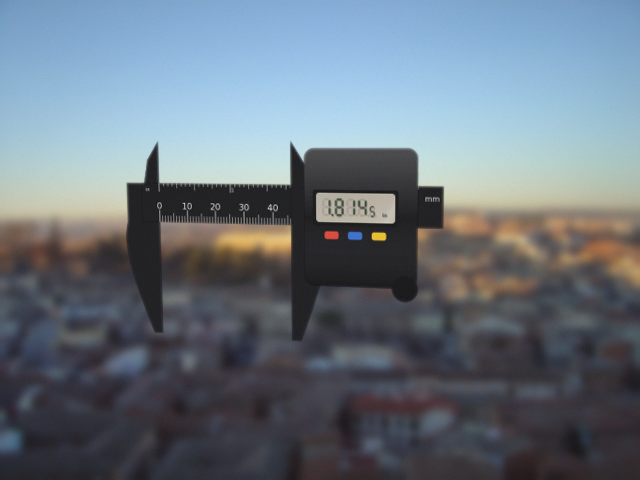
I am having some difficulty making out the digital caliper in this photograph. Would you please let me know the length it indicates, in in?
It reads 1.8145 in
